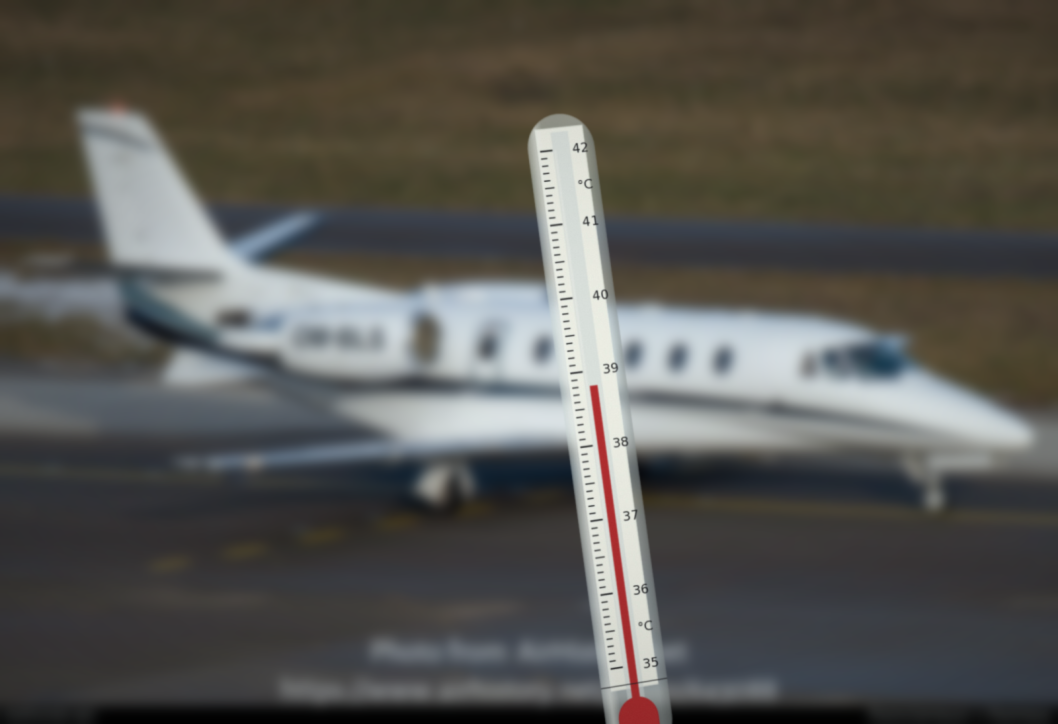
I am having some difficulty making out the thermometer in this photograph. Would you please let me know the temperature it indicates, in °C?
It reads 38.8 °C
